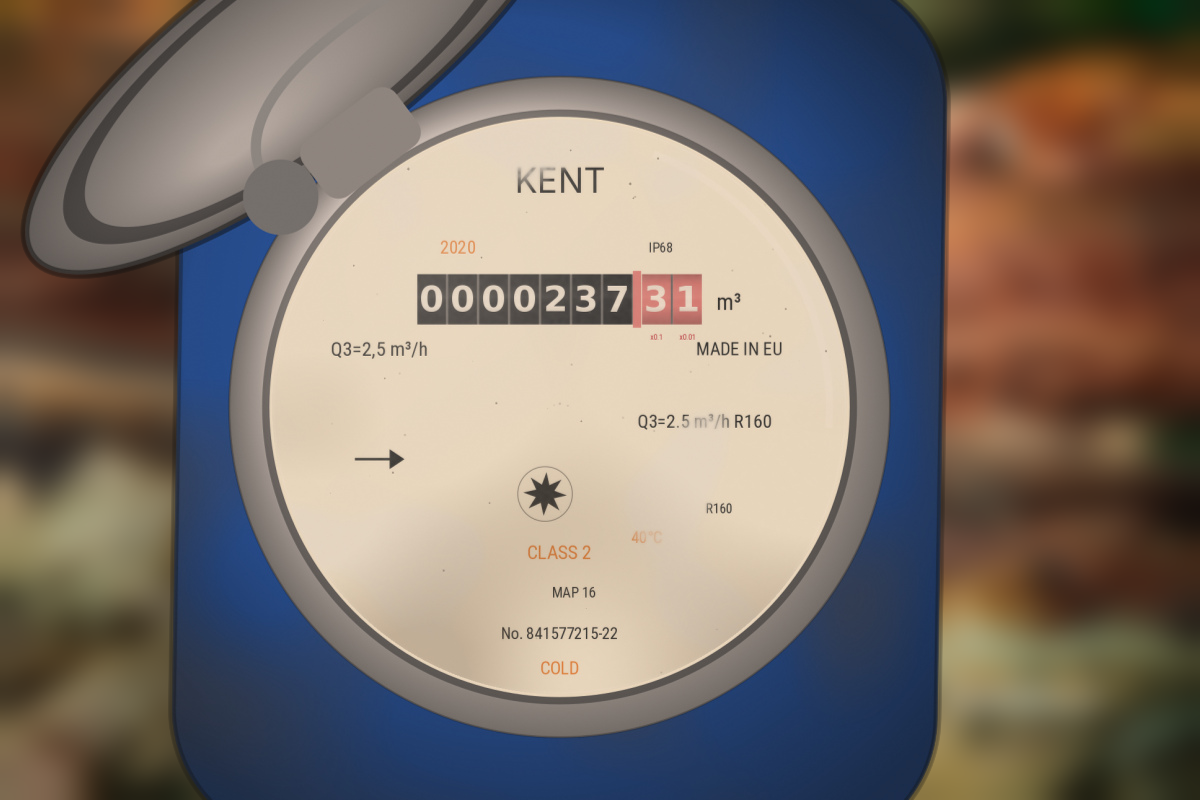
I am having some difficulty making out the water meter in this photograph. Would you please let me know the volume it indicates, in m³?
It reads 237.31 m³
